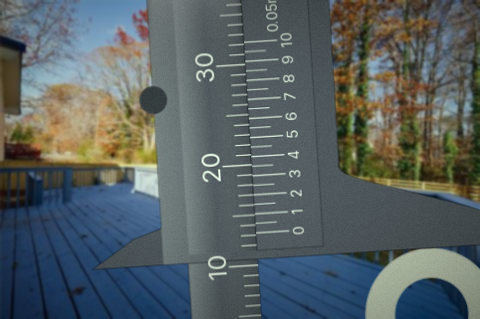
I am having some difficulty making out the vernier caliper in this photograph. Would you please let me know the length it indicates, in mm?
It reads 13.2 mm
